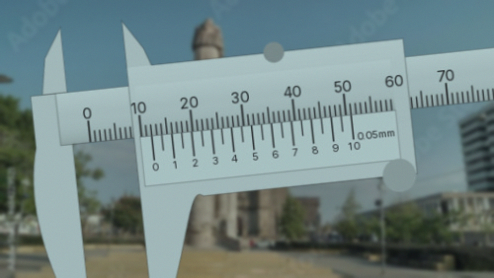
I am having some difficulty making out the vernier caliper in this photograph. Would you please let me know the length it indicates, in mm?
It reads 12.0 mm
